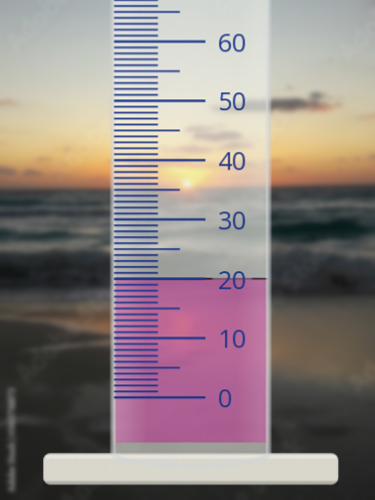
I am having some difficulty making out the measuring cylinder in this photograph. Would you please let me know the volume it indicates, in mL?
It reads 20 mL
